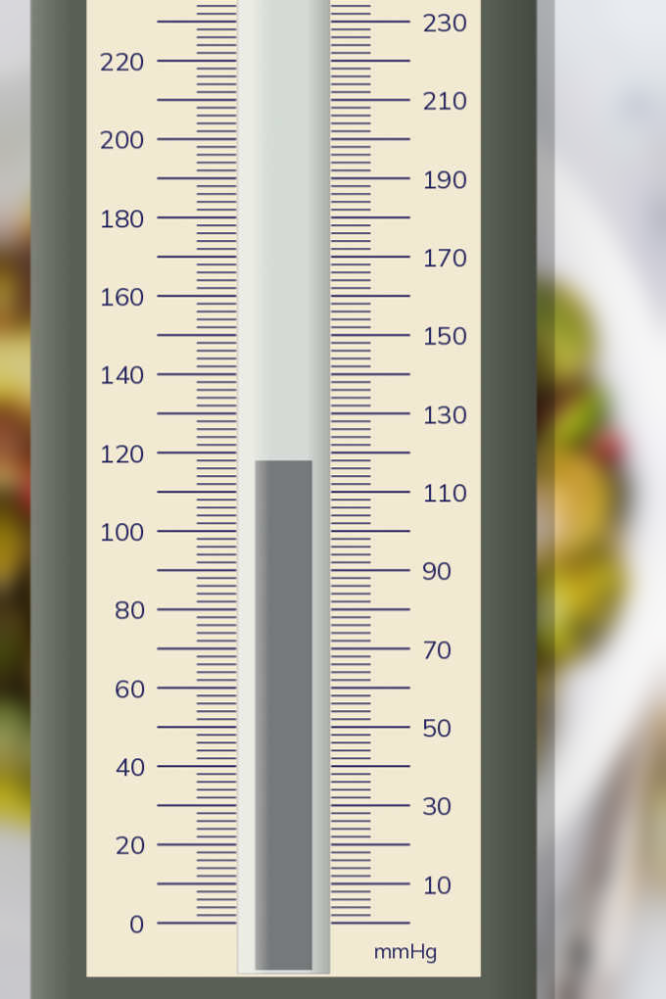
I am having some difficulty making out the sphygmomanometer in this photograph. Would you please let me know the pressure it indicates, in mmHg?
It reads 118 mmHg
